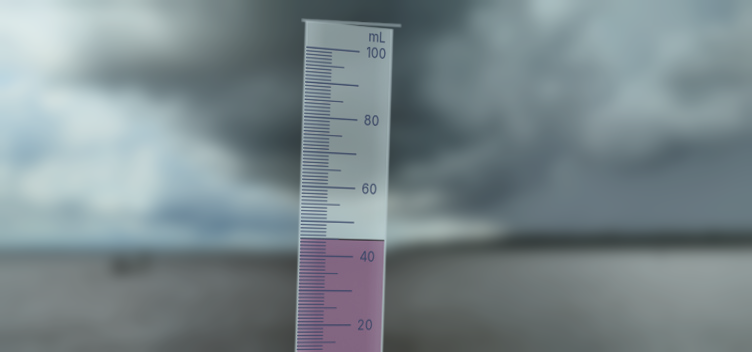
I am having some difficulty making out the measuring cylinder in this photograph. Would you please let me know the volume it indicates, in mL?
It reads 45 mL
